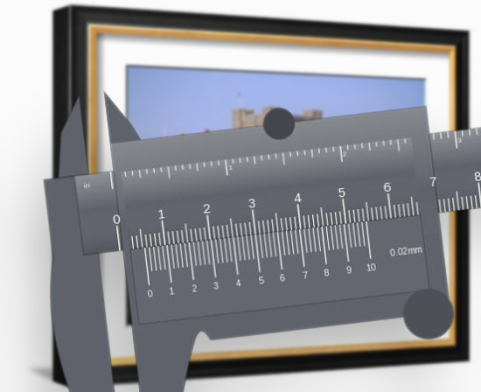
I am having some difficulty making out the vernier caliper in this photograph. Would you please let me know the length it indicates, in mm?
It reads 5.5 mm
